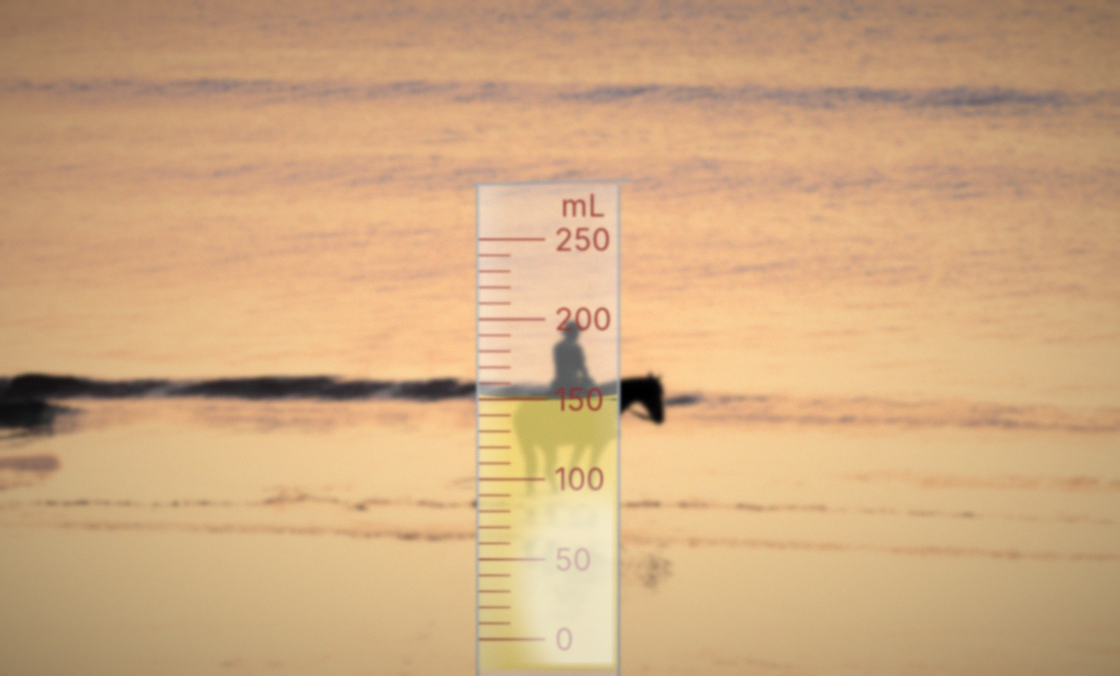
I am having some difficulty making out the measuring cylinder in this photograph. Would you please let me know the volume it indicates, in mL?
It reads 150 mL
